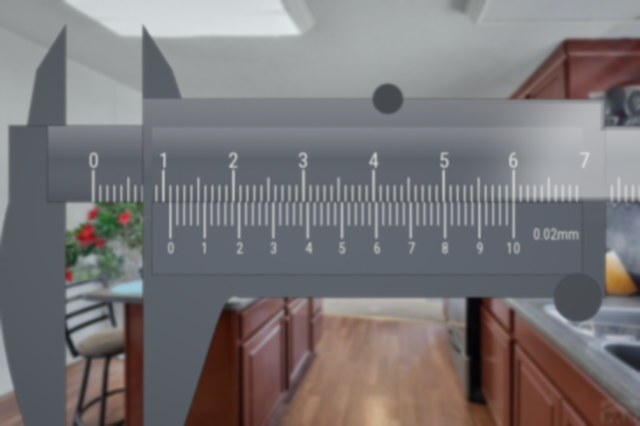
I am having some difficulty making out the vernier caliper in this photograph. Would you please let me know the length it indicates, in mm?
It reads 11.0 mm
